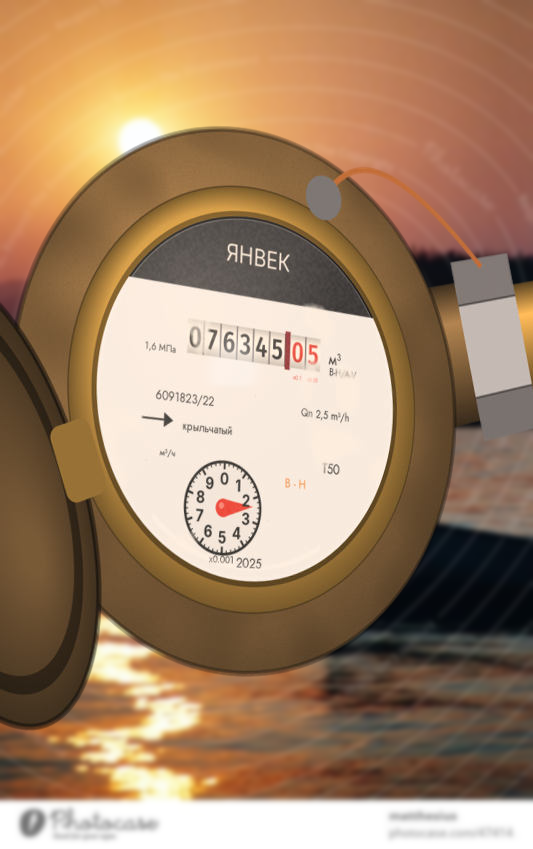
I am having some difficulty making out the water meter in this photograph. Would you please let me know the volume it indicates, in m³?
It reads 76345.052 m³
